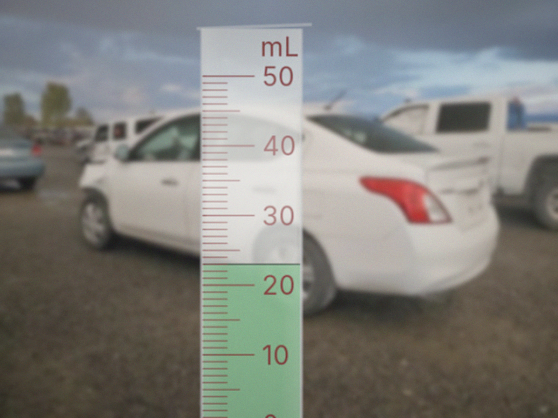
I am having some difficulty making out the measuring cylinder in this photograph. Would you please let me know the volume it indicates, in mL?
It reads 23 mL
